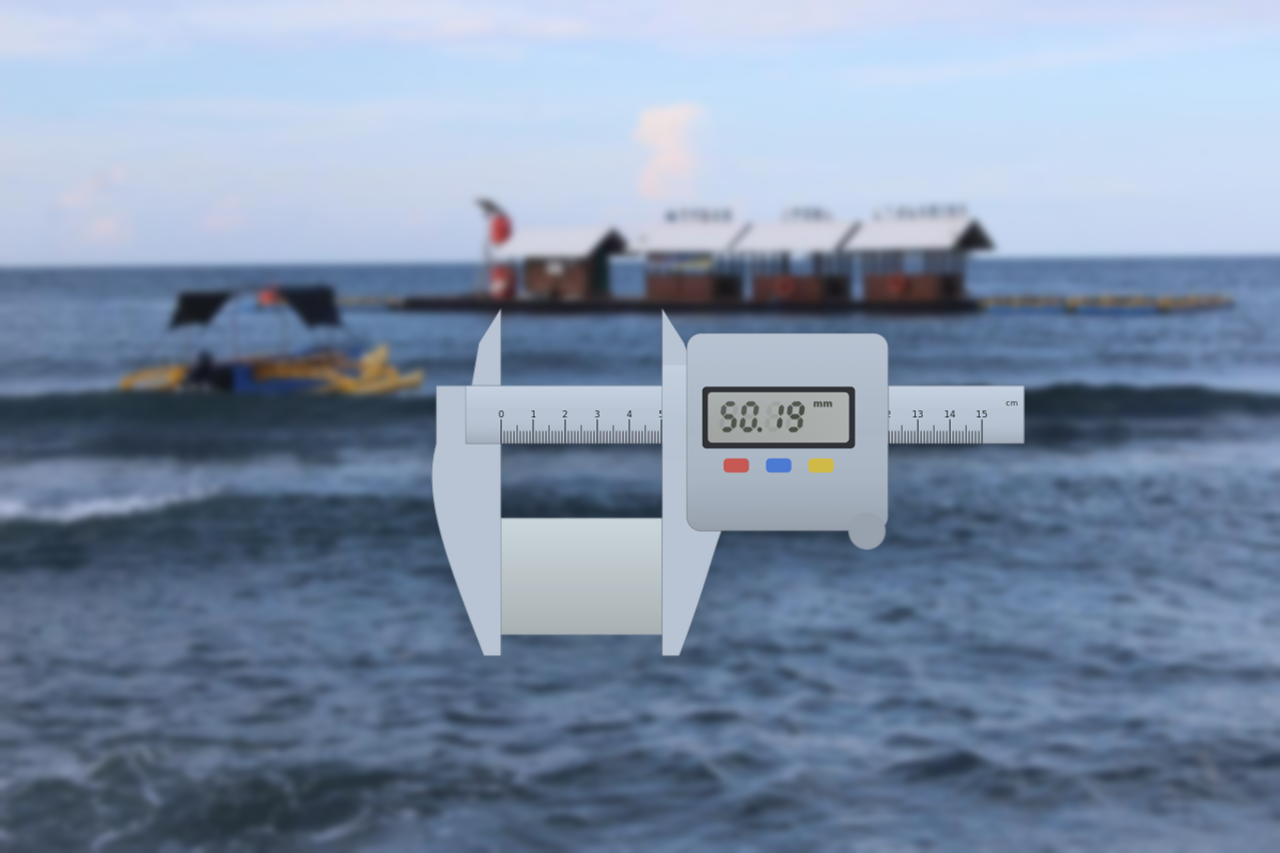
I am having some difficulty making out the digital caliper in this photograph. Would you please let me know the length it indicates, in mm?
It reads 50.19 mm
